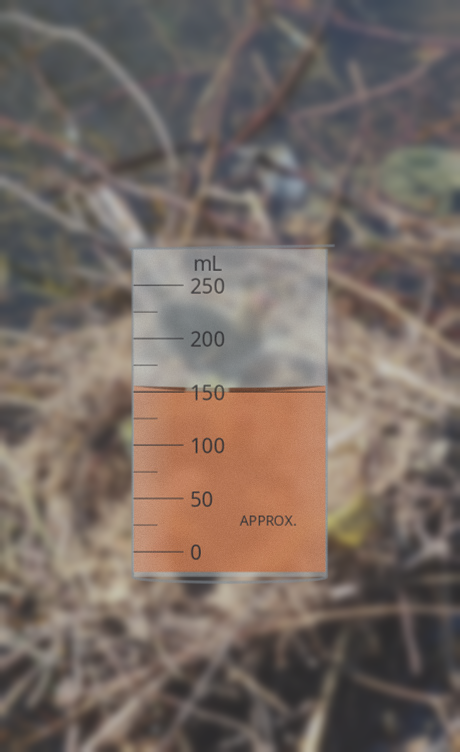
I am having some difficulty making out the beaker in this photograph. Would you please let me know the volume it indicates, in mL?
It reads 150 mL
